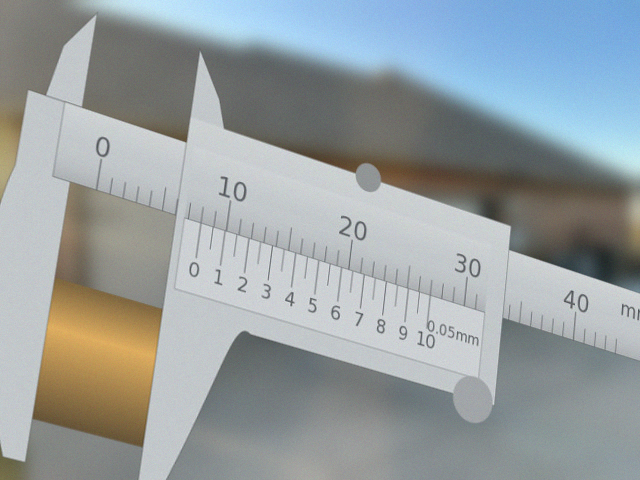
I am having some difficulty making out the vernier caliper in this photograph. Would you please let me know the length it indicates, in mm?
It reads 8.0 mm
